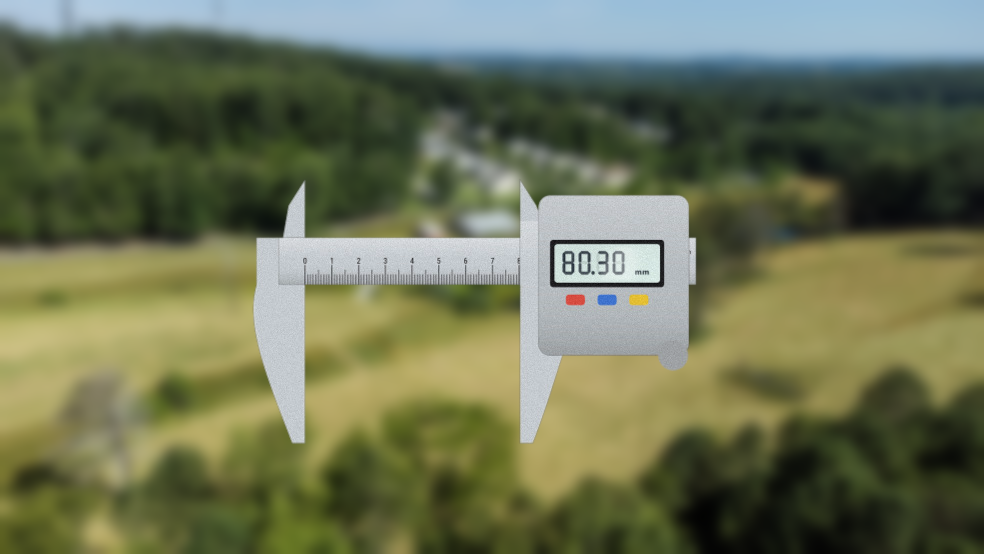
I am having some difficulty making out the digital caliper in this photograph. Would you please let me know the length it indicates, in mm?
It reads 80.30 mm
